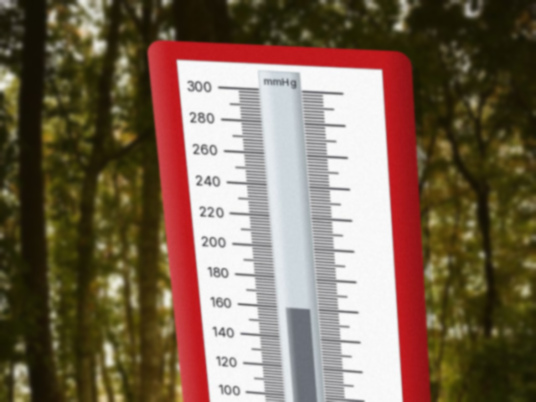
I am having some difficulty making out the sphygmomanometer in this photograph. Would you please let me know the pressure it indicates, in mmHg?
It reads 160 mmHg
